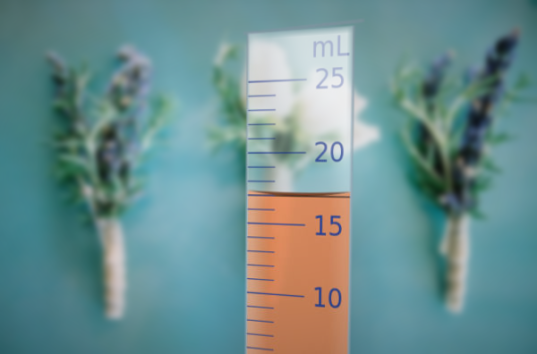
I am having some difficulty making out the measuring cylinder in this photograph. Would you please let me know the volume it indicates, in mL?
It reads 17 mL
